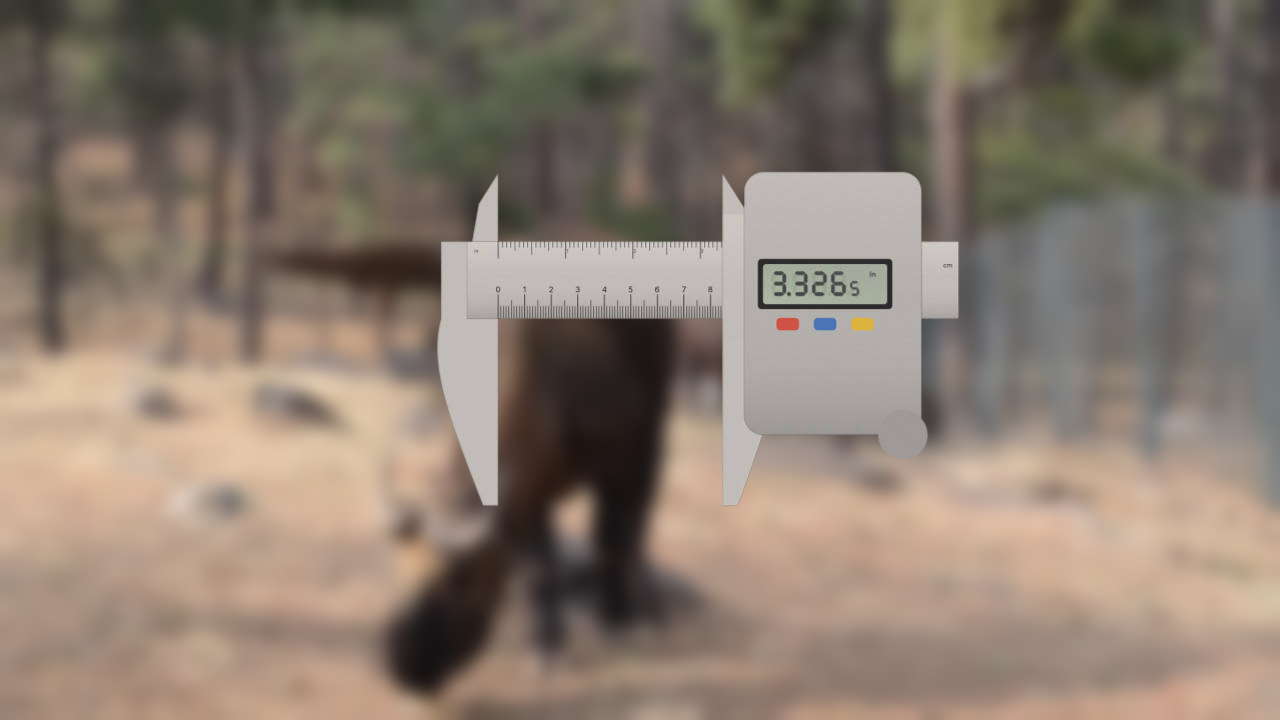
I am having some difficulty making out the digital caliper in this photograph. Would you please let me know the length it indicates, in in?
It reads 3.3265 in
